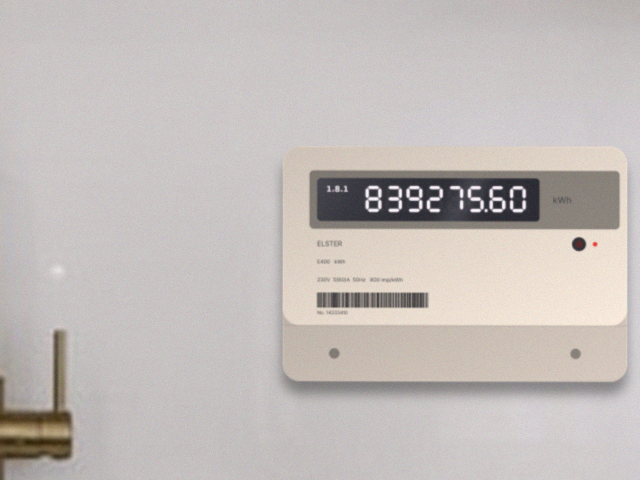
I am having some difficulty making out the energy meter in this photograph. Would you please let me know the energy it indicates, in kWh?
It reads 839275.60 kWh
